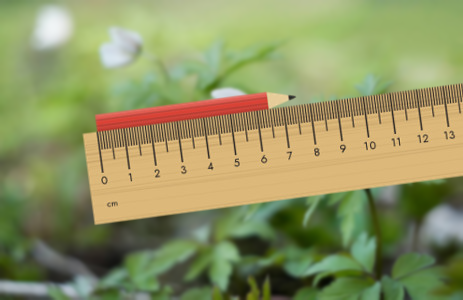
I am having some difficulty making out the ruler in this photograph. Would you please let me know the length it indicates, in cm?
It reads 7.5 cm
